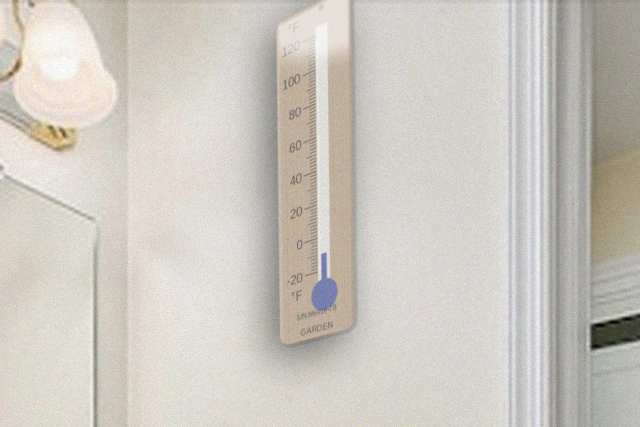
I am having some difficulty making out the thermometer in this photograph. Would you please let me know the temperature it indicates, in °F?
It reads -10 °F
